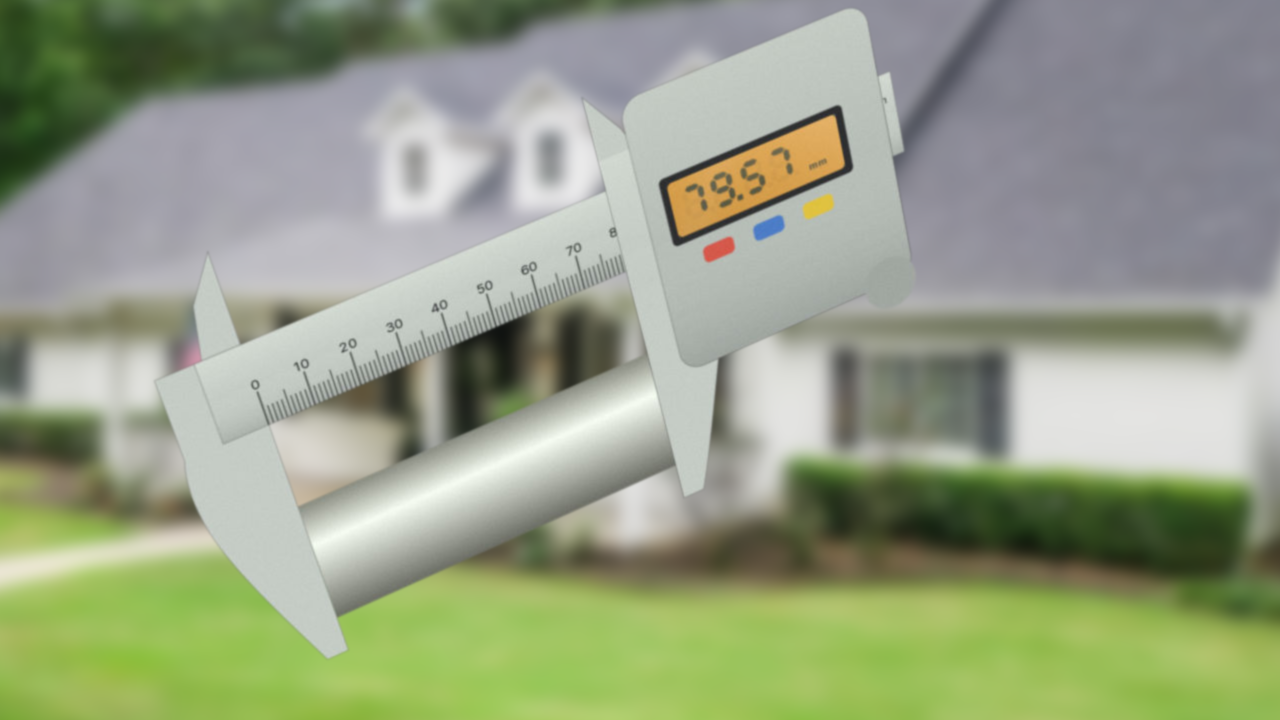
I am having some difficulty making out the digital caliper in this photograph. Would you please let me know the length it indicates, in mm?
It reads 79.57 mm
